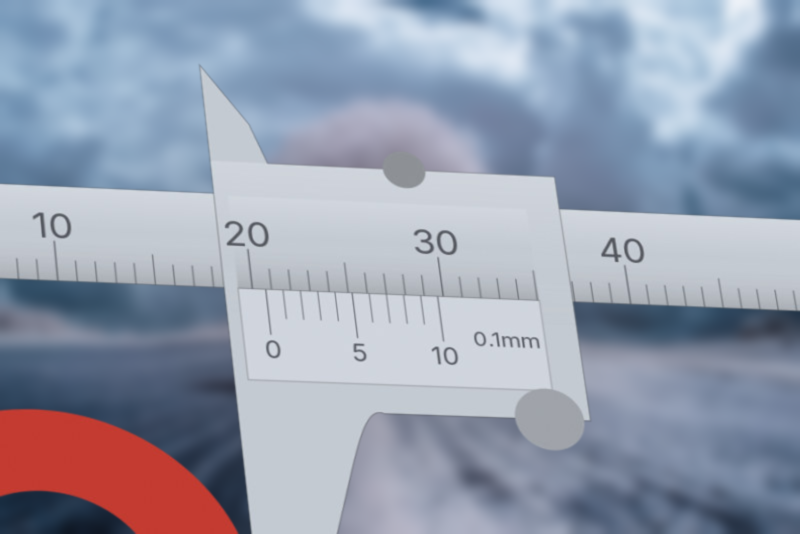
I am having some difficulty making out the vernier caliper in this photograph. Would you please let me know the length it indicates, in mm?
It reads 20.7 mm
